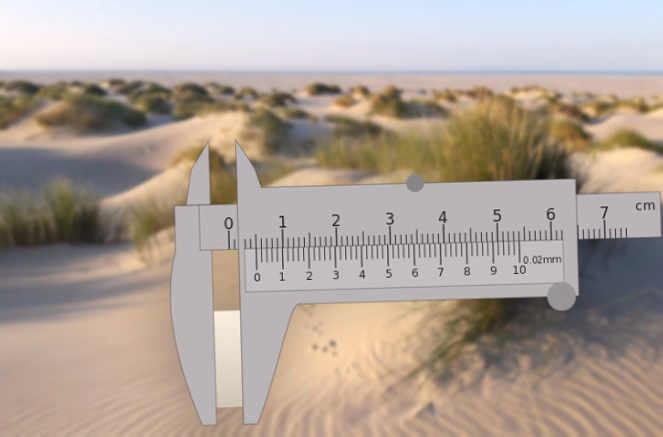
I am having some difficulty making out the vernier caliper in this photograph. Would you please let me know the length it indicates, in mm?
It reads 5.0 mm
